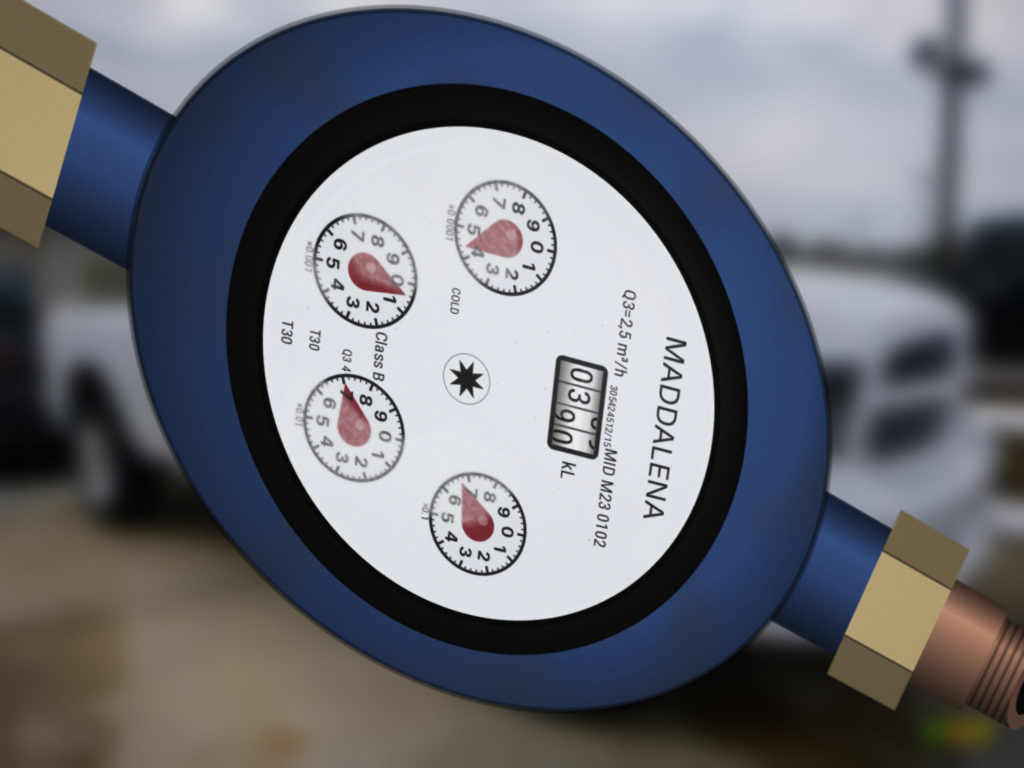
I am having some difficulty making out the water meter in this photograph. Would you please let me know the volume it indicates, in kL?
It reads 389.6704 kL
